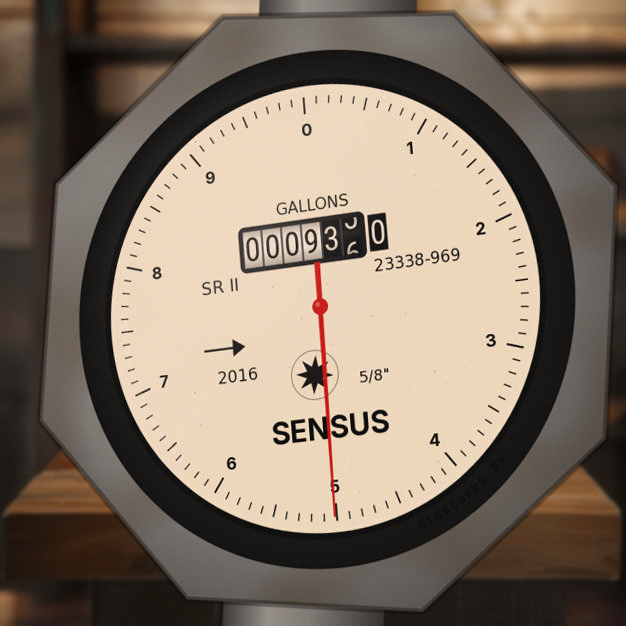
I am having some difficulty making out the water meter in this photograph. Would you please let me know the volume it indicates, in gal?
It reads 9355.0 gal
